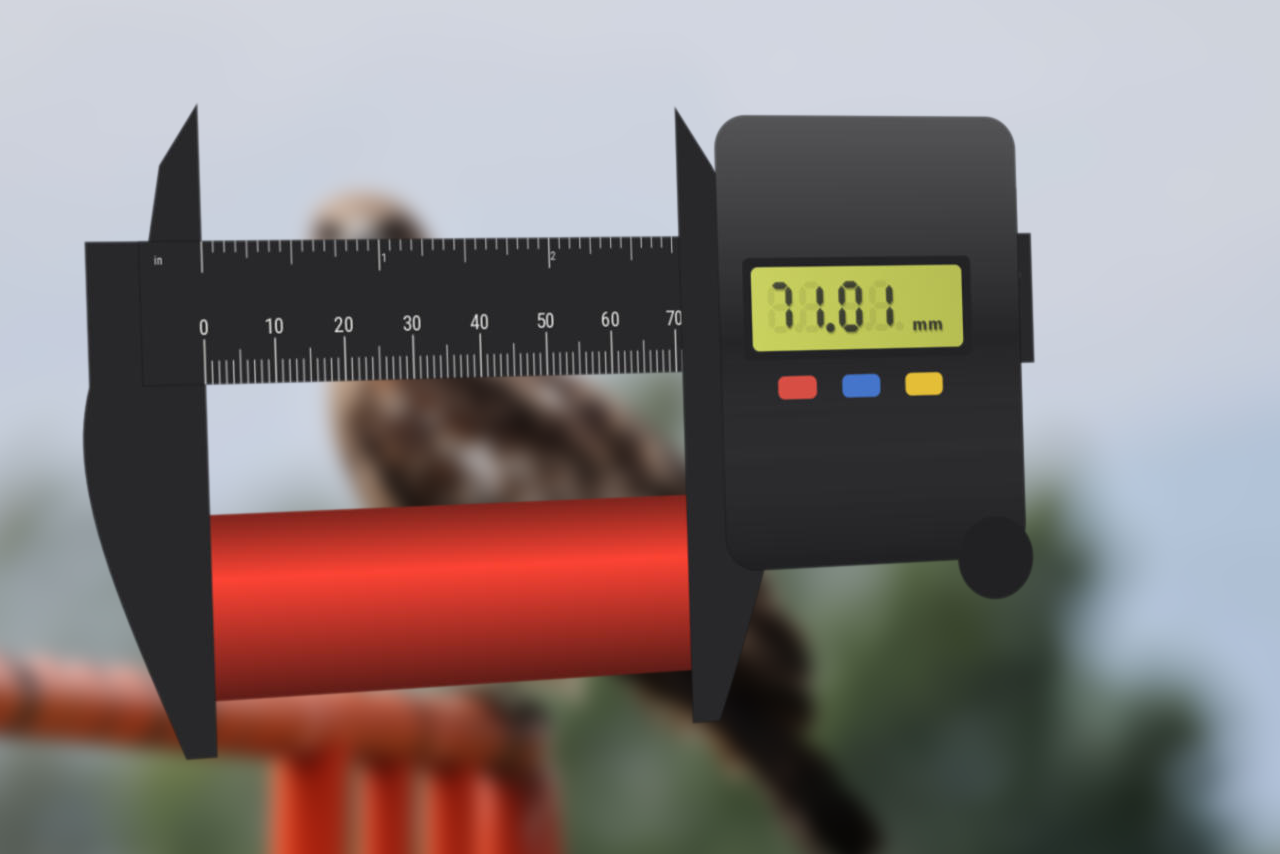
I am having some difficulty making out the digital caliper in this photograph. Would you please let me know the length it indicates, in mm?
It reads 71.01 mm
